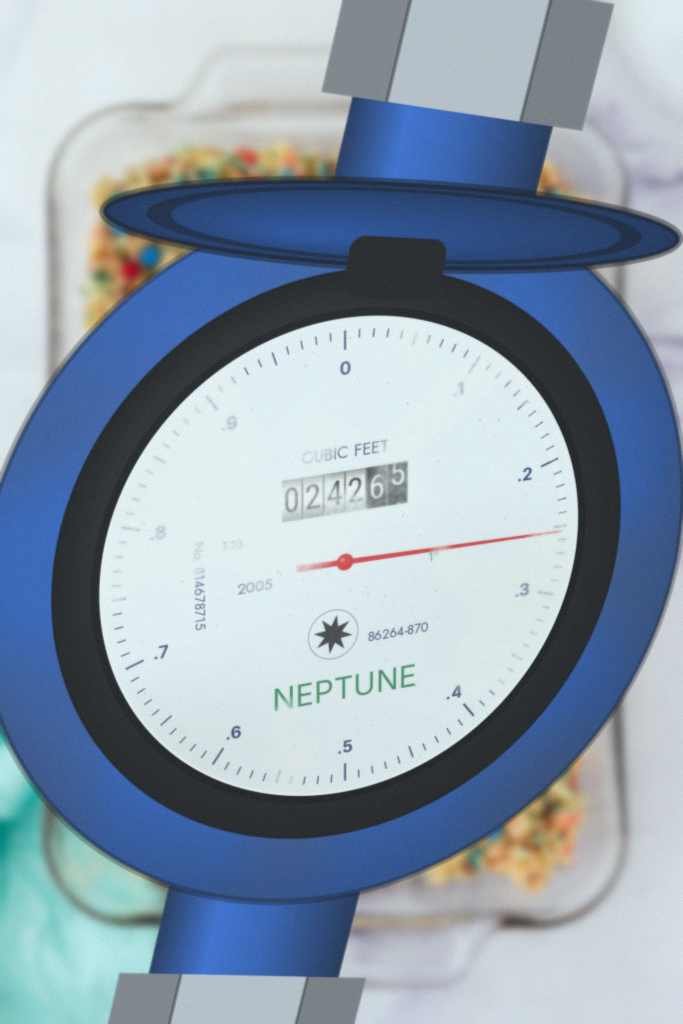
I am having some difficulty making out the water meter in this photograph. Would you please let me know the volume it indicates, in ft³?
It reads 24265.25 ft³
